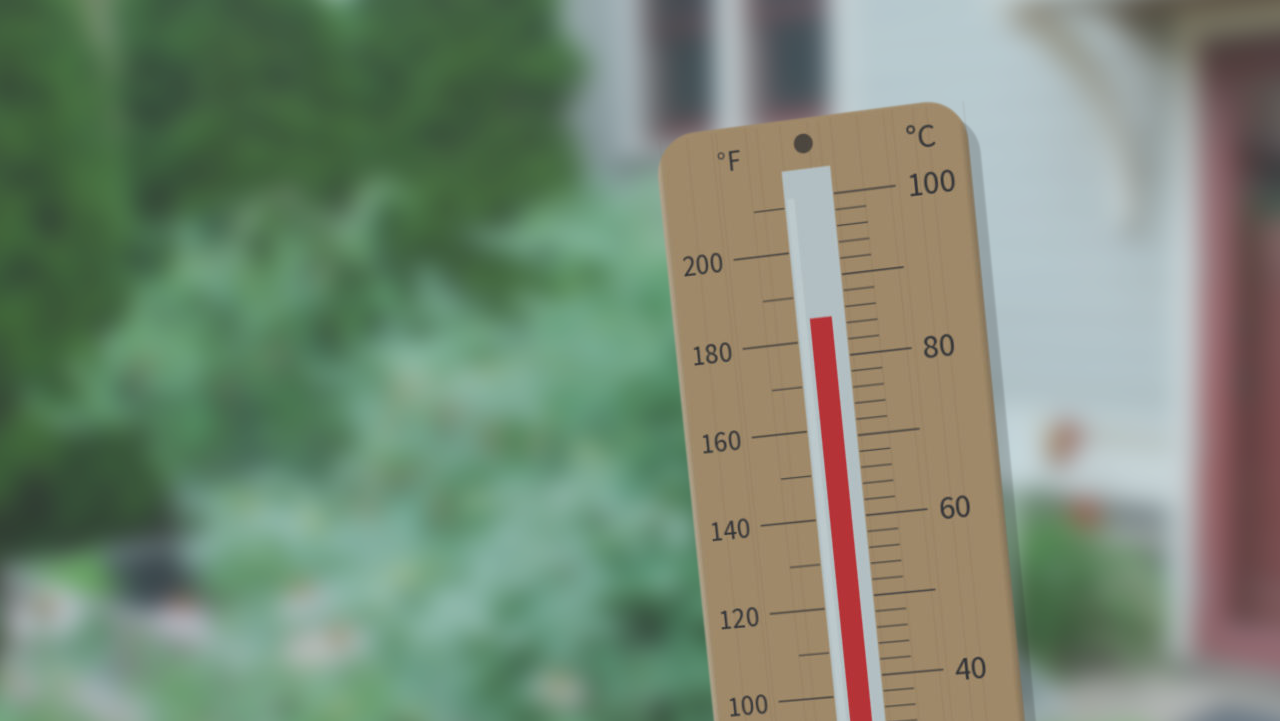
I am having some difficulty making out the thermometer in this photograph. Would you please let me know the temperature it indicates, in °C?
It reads 85 °C
